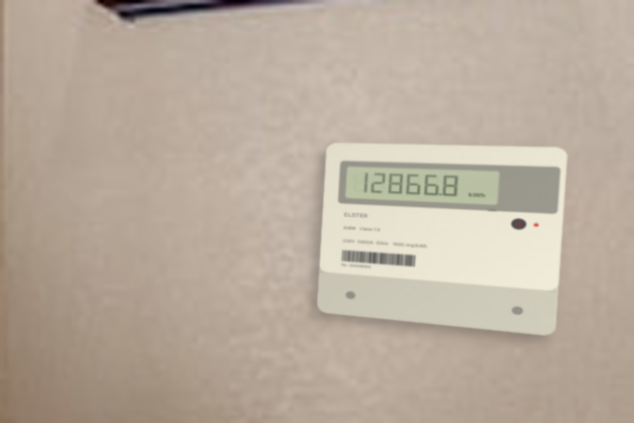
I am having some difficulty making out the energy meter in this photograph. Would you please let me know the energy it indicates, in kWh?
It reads 12866.8 kWh
